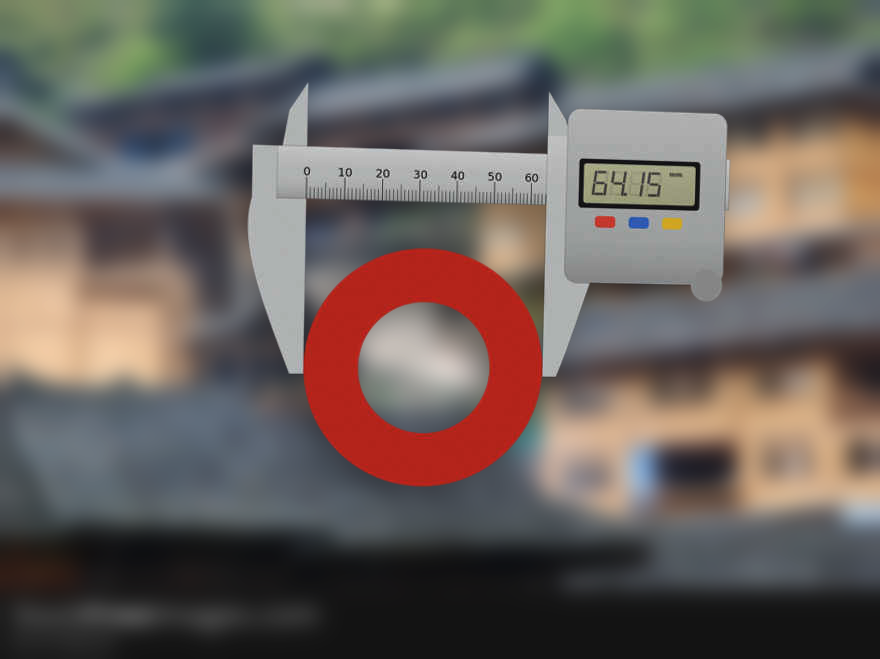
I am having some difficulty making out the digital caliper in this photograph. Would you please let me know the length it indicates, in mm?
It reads 64.15 mm
